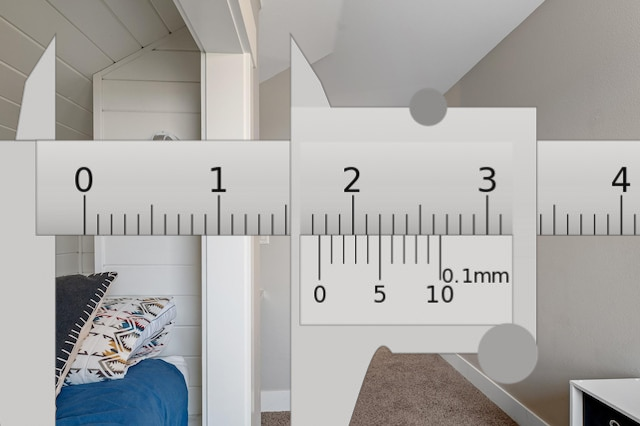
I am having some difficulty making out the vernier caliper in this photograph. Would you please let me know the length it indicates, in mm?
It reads 17.5 mm
